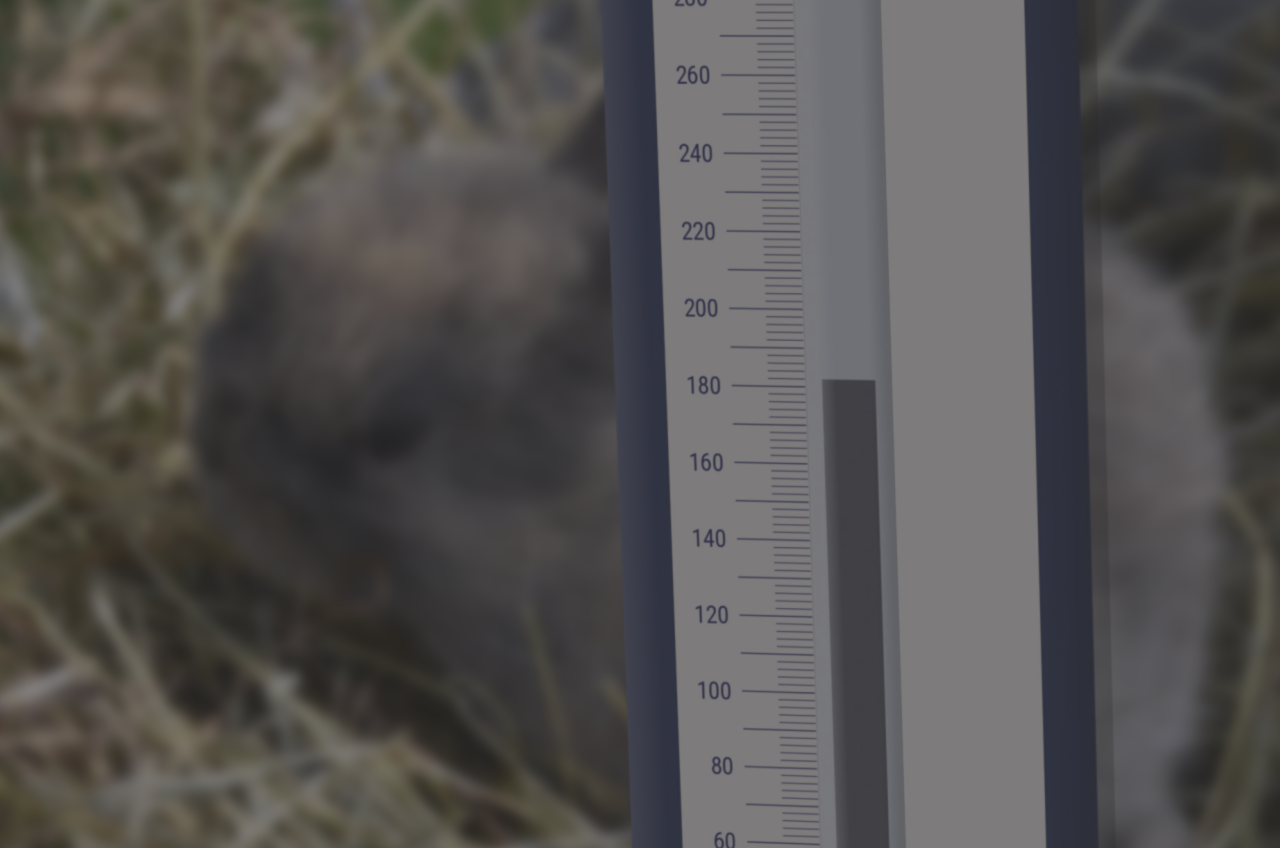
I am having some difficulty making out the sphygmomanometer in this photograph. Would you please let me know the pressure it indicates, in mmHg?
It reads 182 mmHg
